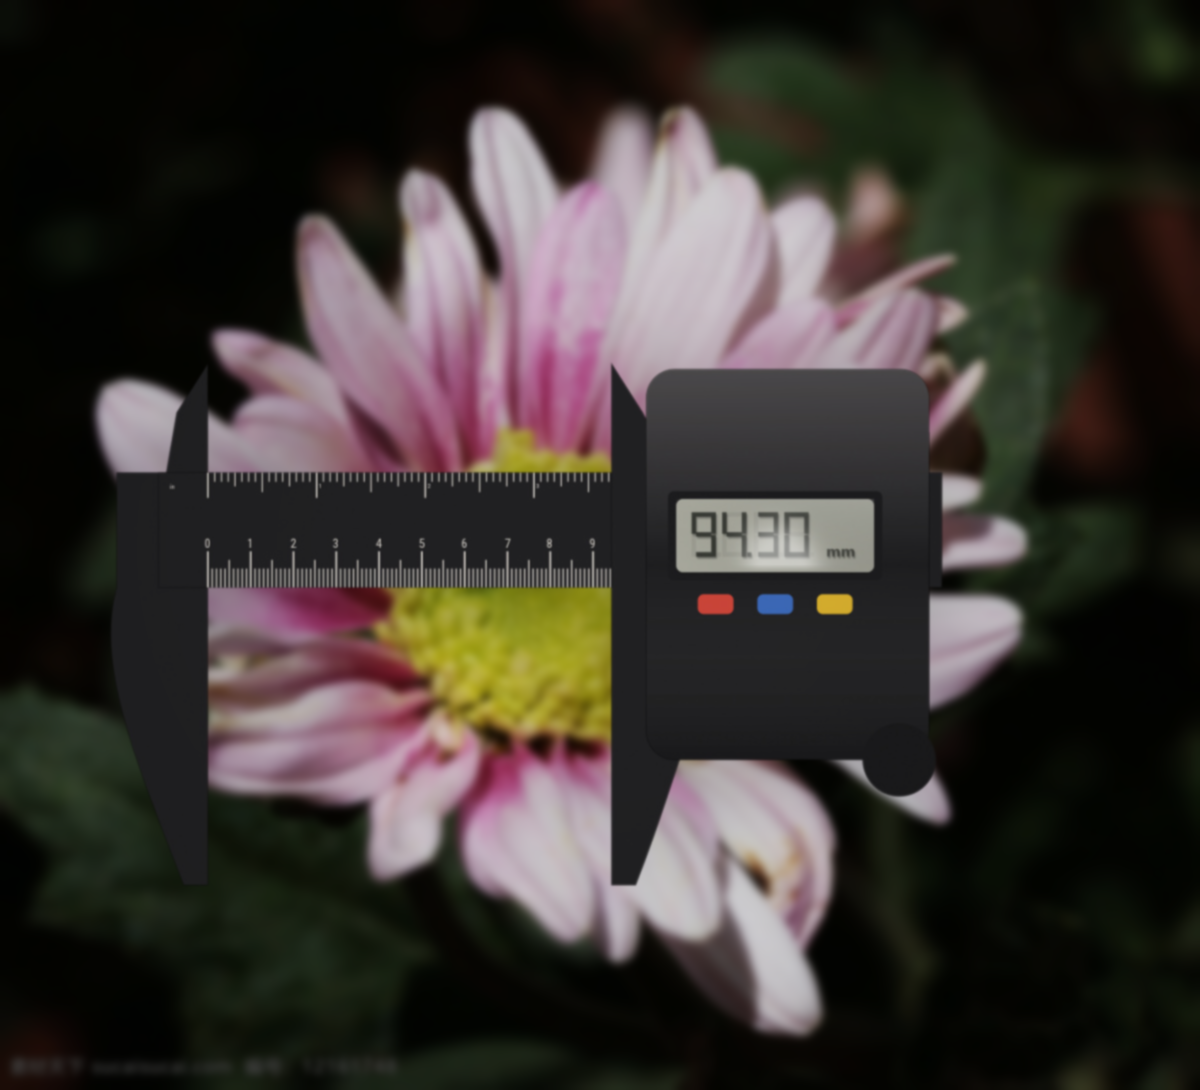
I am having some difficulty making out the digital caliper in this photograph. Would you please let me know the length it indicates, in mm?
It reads 94.30 mm
